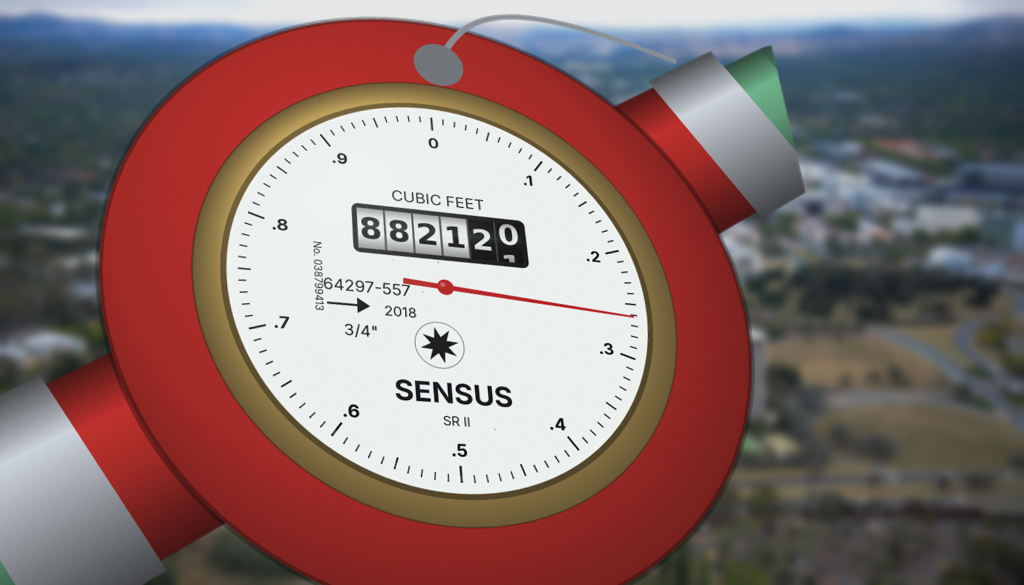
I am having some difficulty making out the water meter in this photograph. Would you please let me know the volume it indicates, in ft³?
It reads 882120.26 ft³
